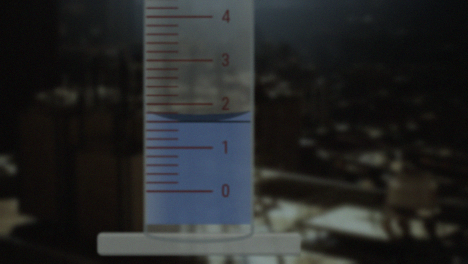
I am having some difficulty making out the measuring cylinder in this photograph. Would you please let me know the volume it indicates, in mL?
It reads 1.6 mL
